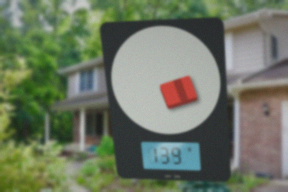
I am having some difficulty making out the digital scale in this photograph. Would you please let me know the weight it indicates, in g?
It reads 139 g
